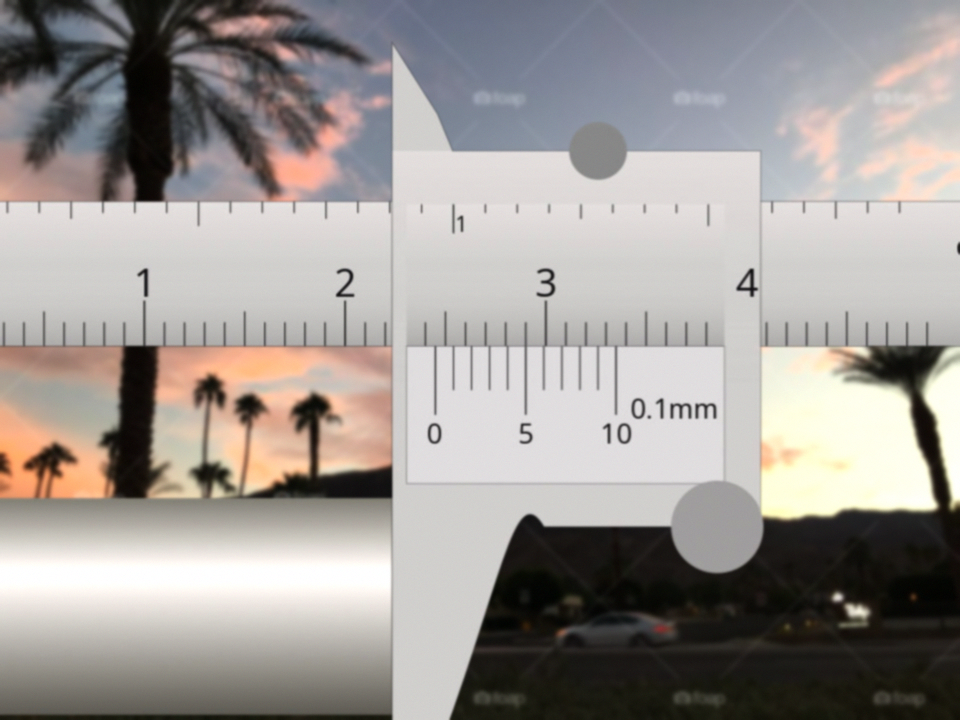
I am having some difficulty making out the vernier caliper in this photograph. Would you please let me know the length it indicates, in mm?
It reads 24.5 mm
